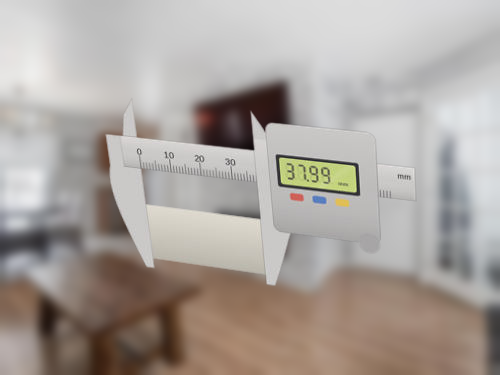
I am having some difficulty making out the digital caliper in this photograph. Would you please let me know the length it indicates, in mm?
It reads 37.99 mm
